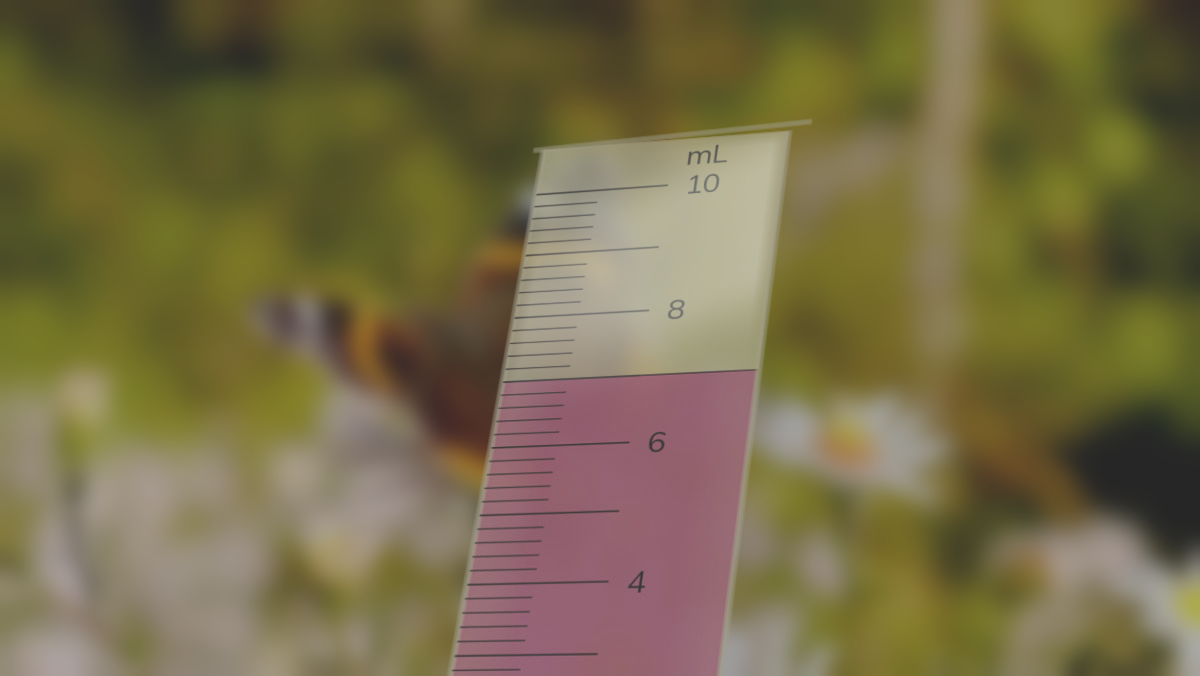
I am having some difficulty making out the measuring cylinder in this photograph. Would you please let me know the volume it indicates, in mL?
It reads 7 mL
